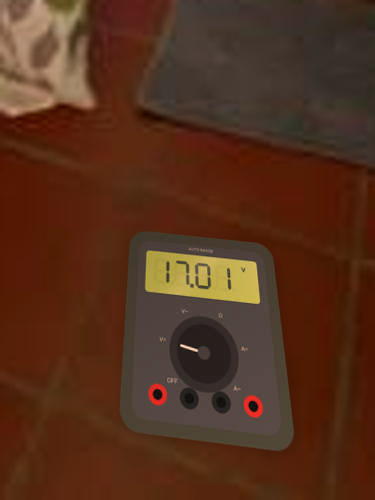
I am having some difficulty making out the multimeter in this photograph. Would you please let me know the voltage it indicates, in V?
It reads 17.01 V
